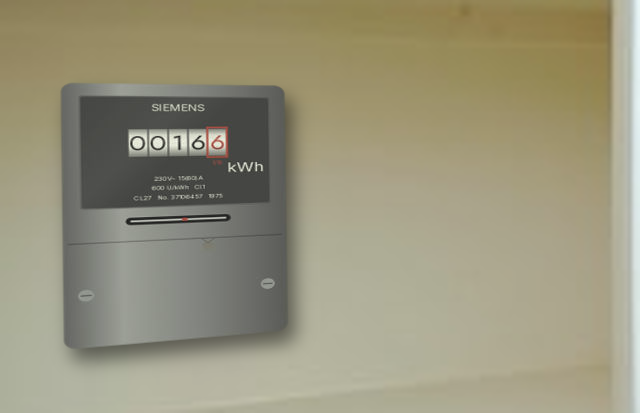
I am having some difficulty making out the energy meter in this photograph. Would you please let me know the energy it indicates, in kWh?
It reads 16.6 kWh
